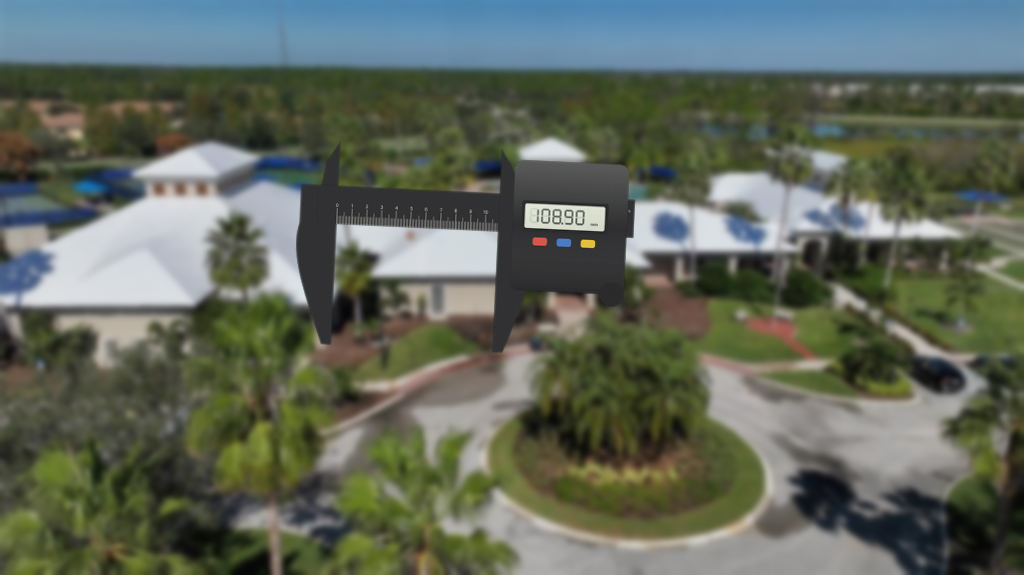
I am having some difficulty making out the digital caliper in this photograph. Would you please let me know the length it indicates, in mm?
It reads 108.90 mm
